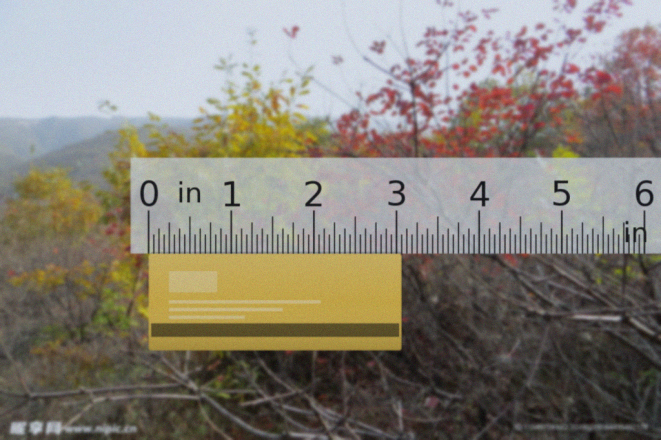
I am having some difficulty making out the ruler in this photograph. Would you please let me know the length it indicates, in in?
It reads 3.0625 in
